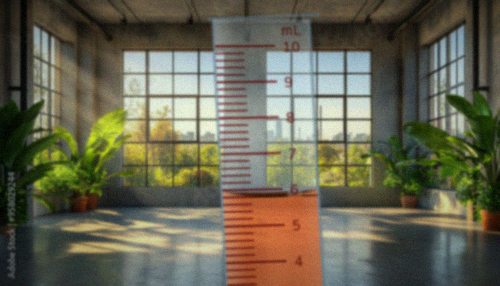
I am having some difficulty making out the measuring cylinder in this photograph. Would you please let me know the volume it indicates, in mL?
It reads 5.8 mL
